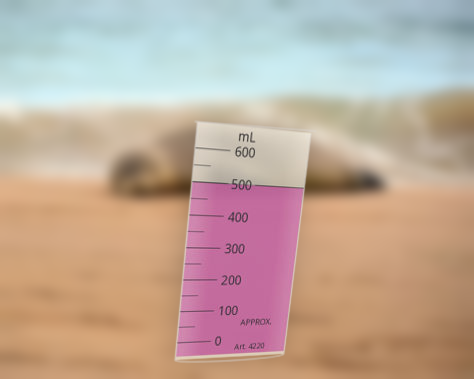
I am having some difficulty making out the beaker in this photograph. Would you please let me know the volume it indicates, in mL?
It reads 500 mL
